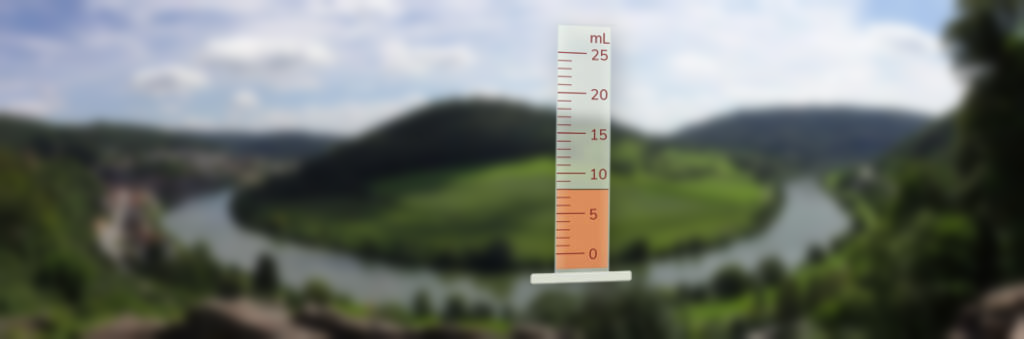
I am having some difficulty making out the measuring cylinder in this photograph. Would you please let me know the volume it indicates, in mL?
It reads 8 mL
